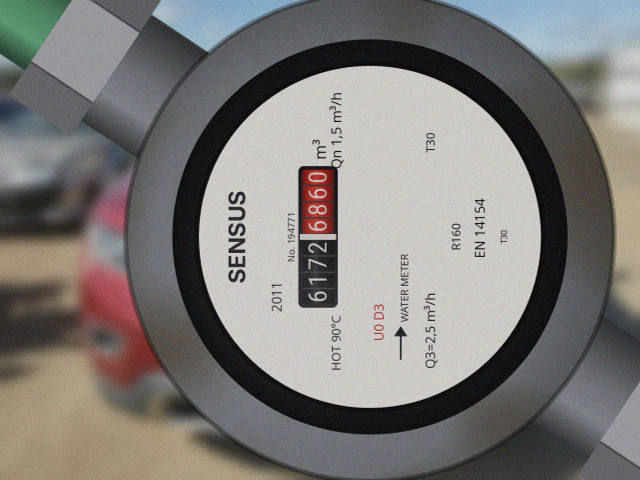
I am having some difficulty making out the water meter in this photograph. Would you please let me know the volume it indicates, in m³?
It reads 6172.6860 m³
